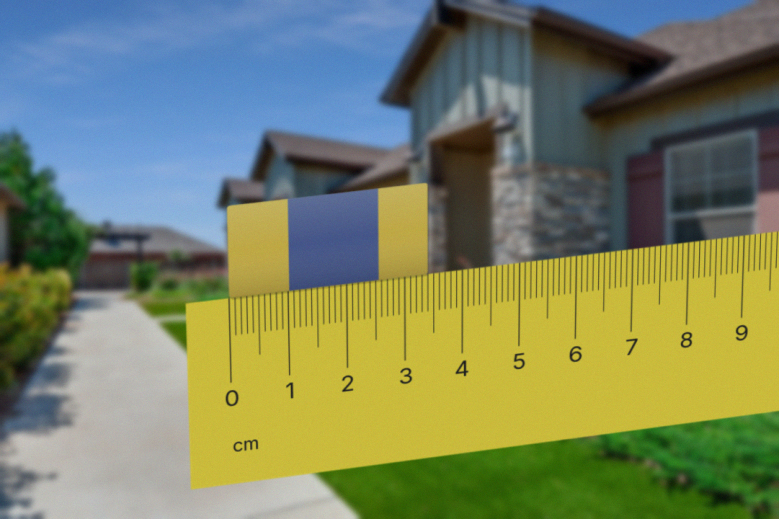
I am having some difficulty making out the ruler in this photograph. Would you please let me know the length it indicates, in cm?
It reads 3.4 cm
